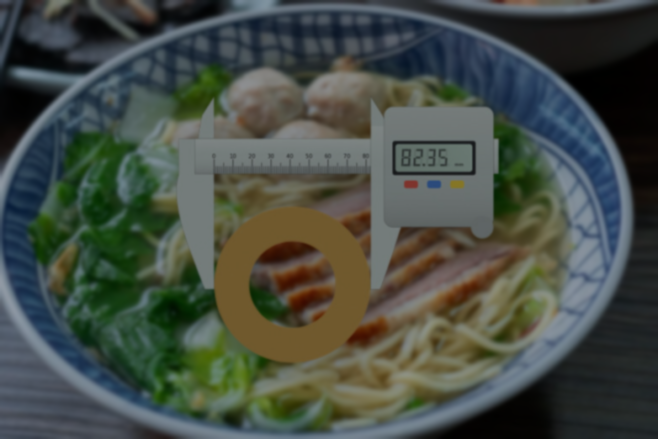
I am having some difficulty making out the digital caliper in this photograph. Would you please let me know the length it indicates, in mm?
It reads 82.35 mm
